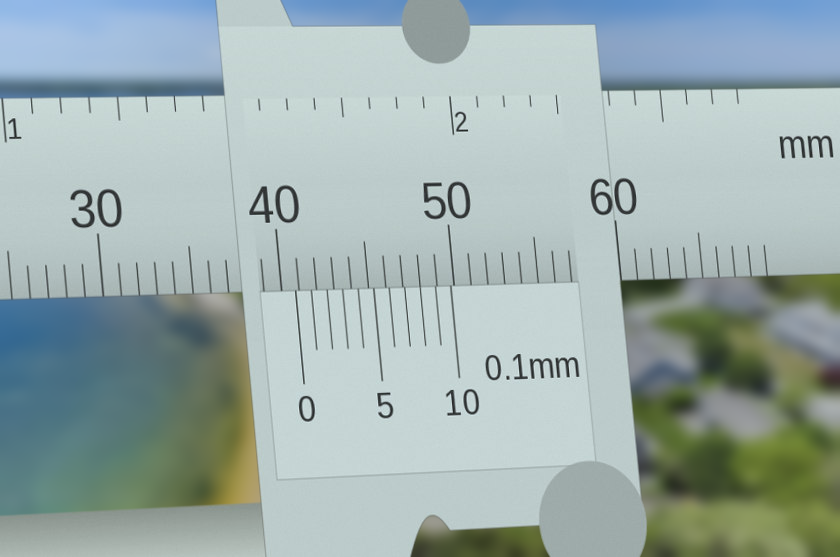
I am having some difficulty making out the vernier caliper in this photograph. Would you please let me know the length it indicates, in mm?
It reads 40.8 mm
